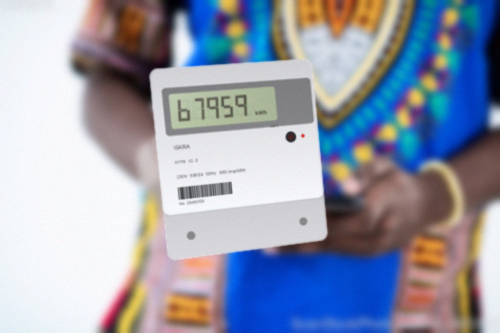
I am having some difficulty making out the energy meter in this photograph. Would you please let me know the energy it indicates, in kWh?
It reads 67959 kWh
